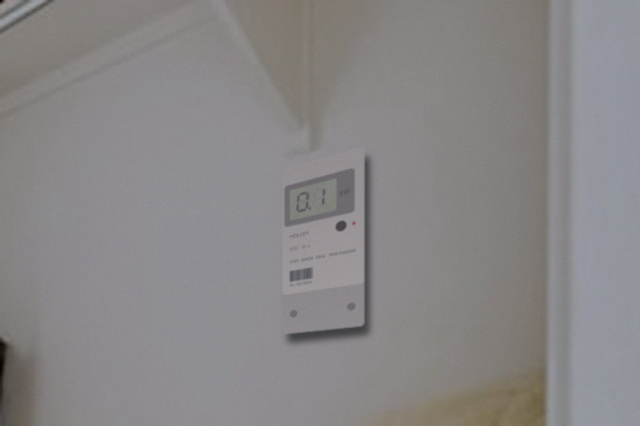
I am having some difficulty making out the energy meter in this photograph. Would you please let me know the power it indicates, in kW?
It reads 0.1 kW
